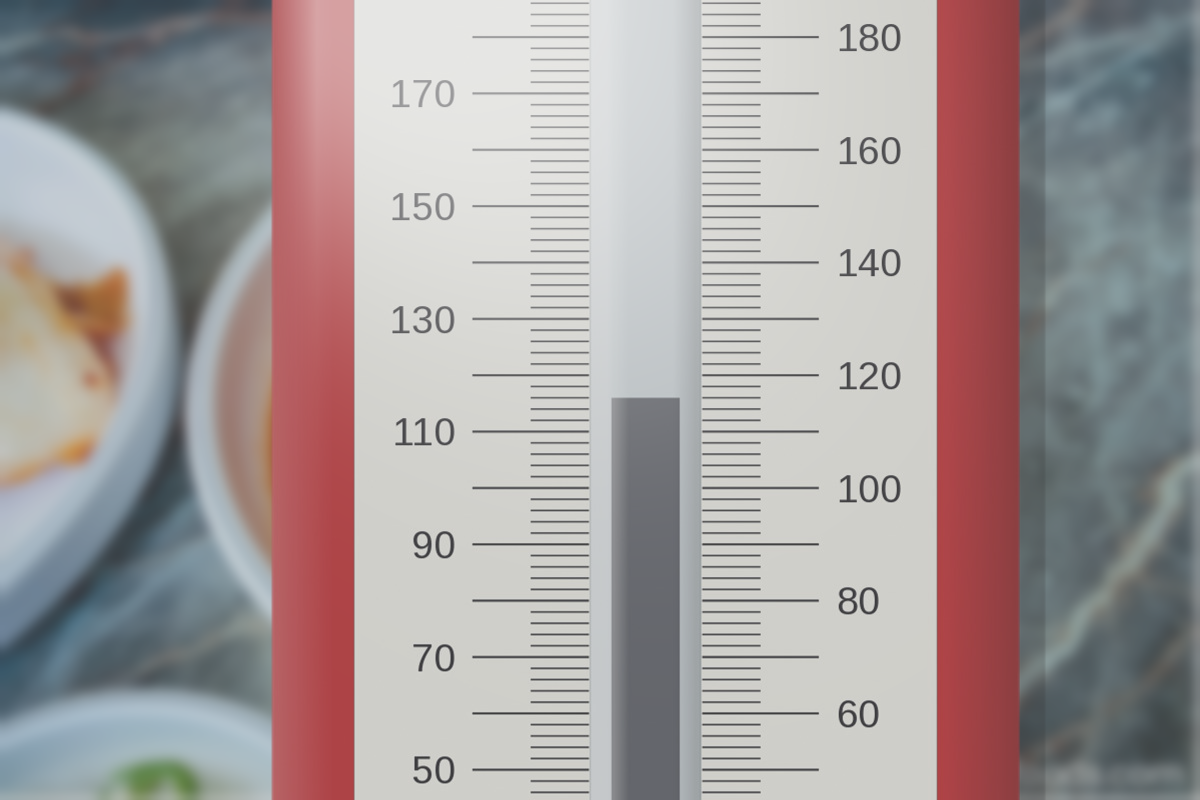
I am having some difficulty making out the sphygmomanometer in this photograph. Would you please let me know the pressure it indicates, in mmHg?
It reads 116 mmHg
